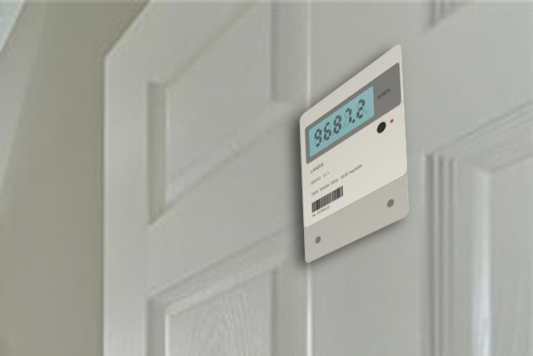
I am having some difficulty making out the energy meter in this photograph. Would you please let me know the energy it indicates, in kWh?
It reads 9687.2 kWh
